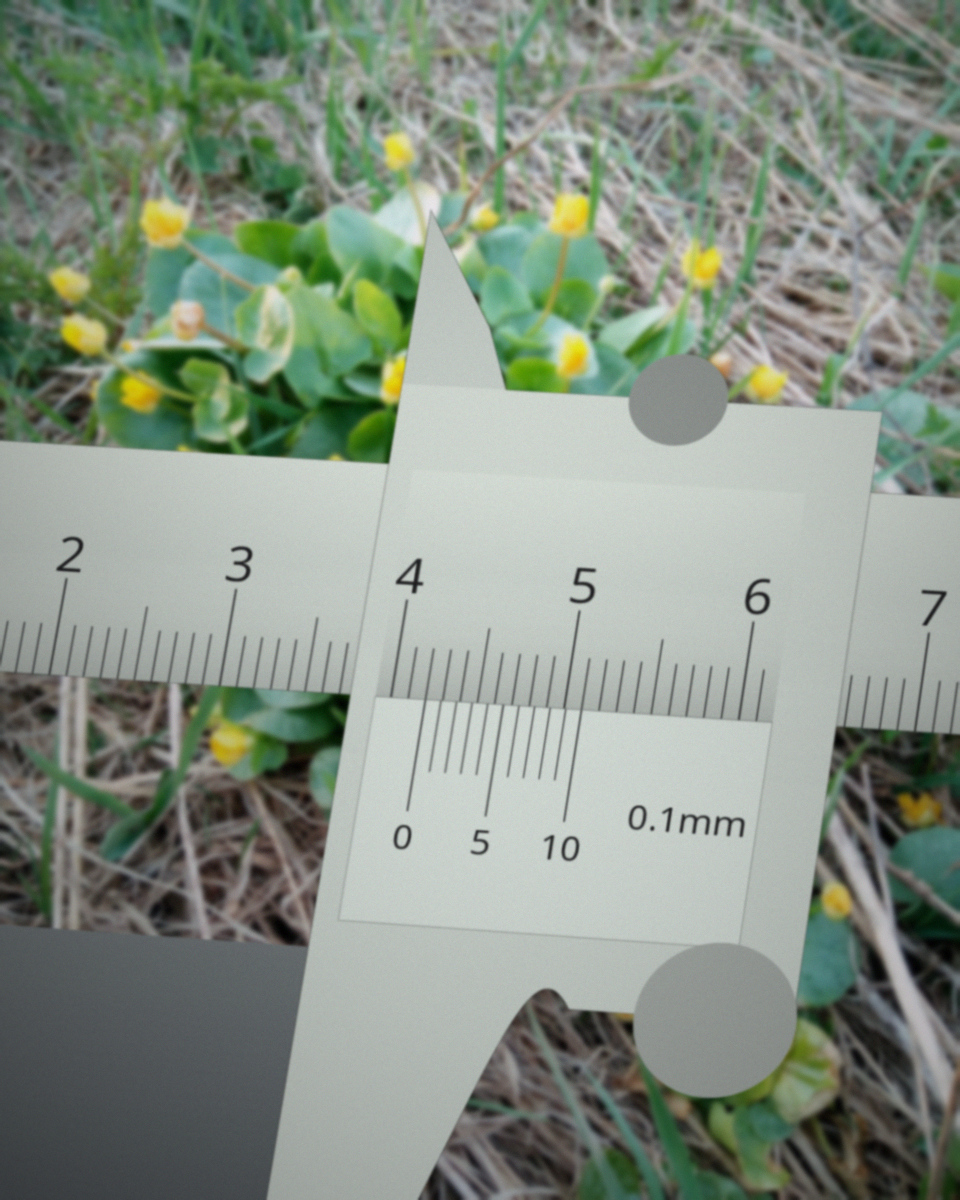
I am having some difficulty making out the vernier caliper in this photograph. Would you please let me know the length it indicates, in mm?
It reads 42.0 mm
